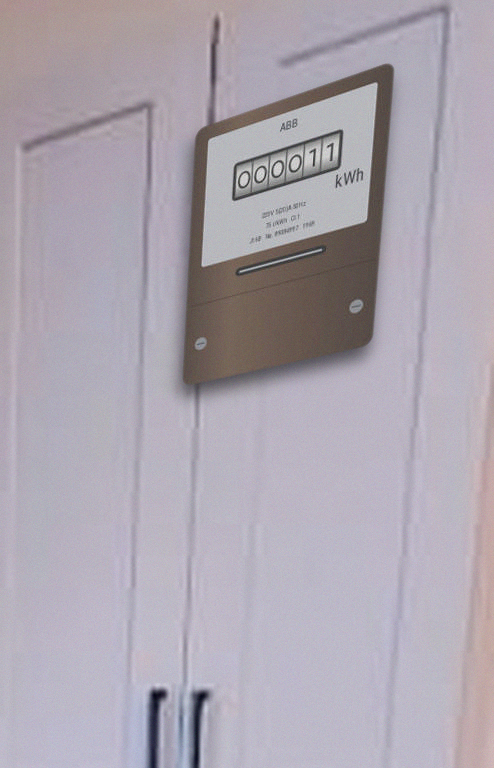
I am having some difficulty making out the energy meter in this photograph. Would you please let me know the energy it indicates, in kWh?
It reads 11 kWh
